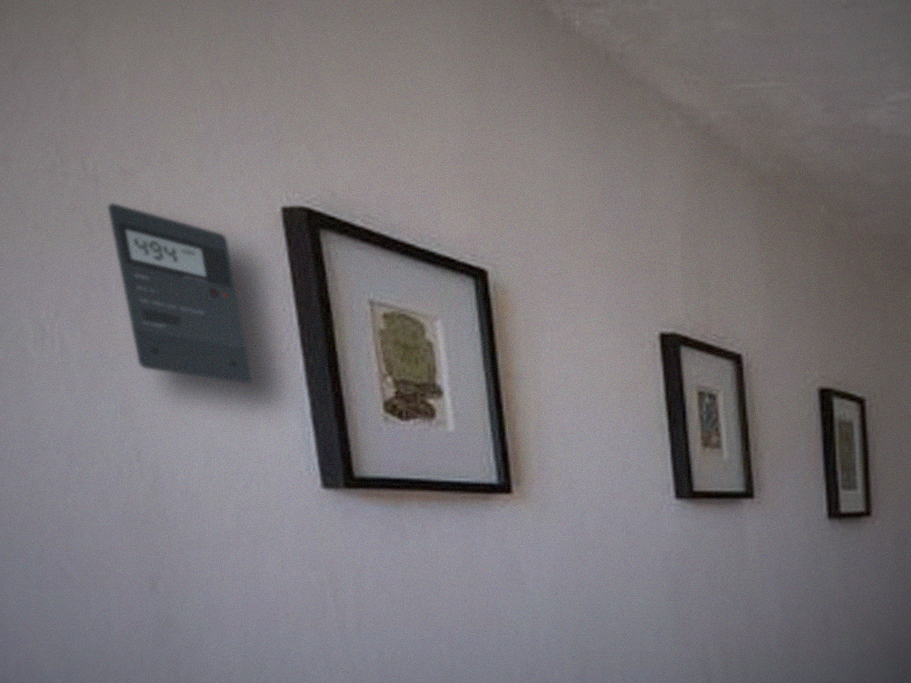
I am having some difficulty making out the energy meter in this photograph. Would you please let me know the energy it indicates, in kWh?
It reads 494 kWh
